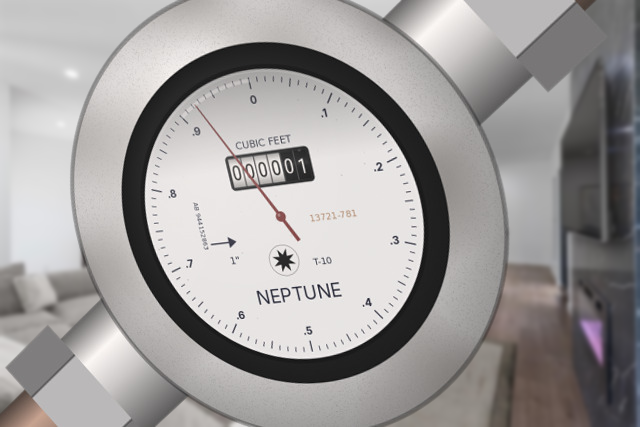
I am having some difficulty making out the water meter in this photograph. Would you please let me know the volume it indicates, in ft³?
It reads 0.92 ft³
